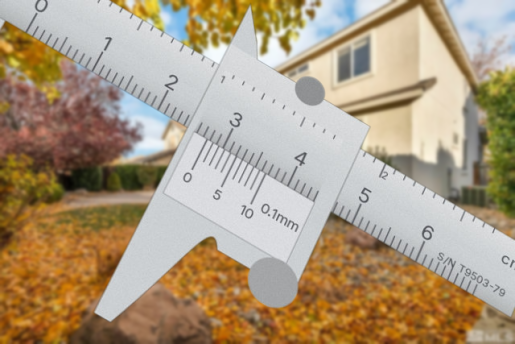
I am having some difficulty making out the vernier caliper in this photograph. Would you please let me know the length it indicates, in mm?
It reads 27.6 mm
